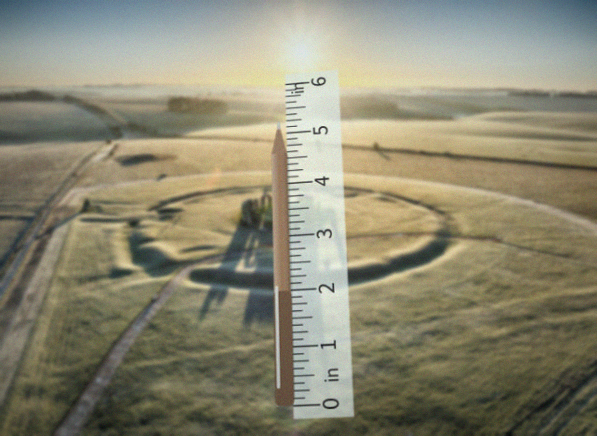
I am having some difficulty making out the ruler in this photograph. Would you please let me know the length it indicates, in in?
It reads 5.25 in
